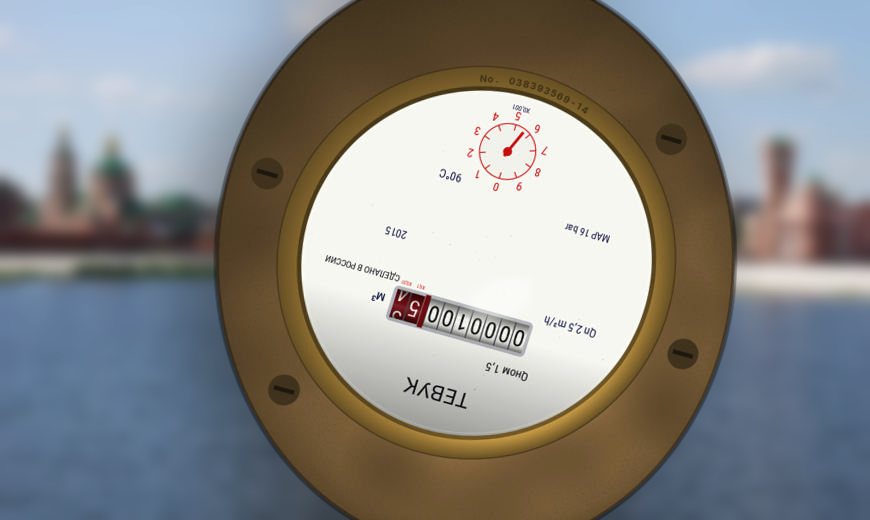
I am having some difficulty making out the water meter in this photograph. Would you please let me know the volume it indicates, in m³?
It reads 100.535 m³
